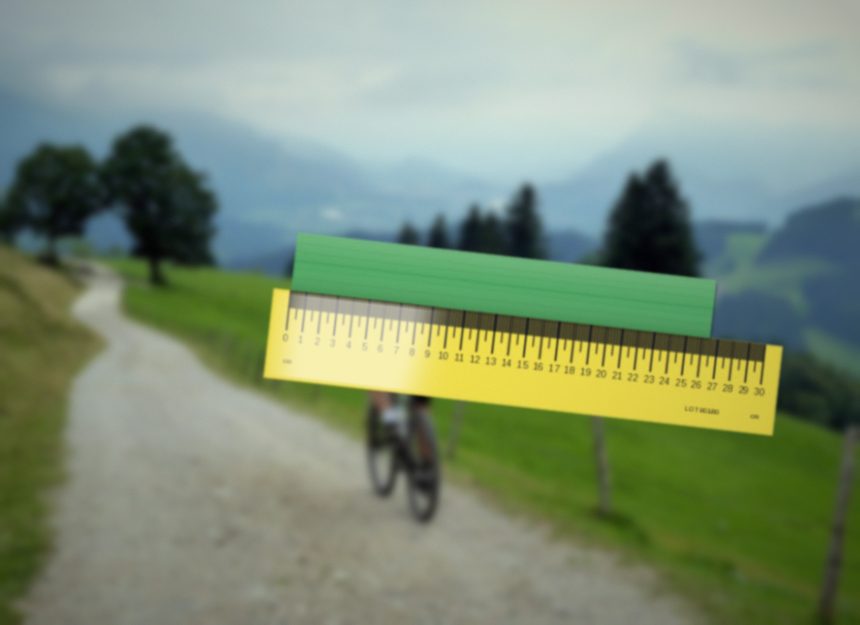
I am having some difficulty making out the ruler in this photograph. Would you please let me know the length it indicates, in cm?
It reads 26.5 cm
